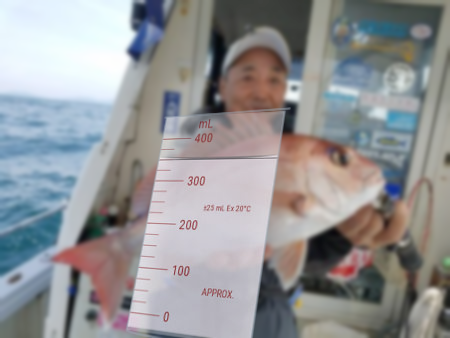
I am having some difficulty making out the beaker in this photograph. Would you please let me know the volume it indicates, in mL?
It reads 350 mL
